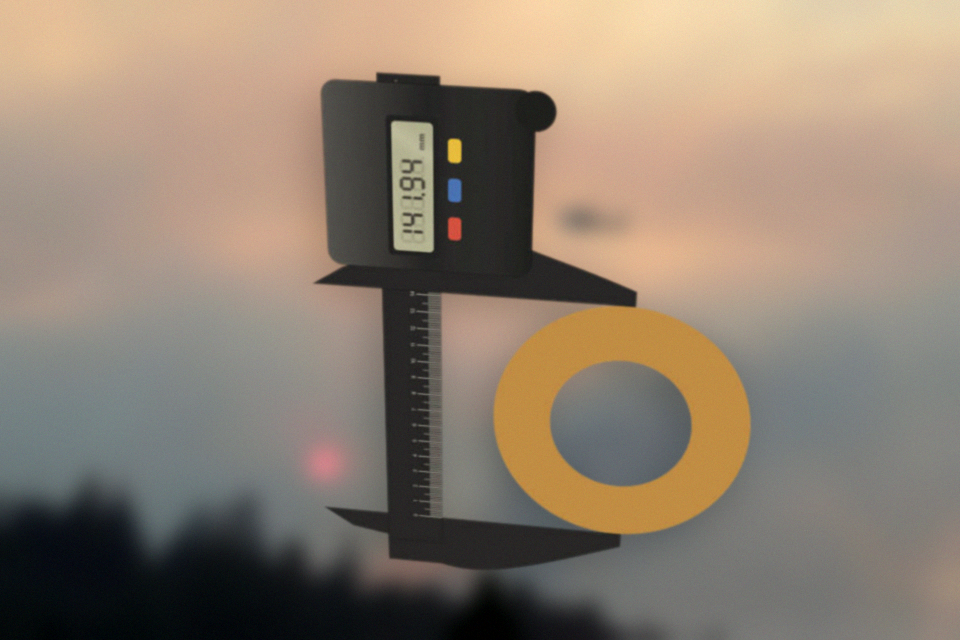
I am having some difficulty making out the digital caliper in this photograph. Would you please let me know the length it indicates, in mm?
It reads 141.94 mm
